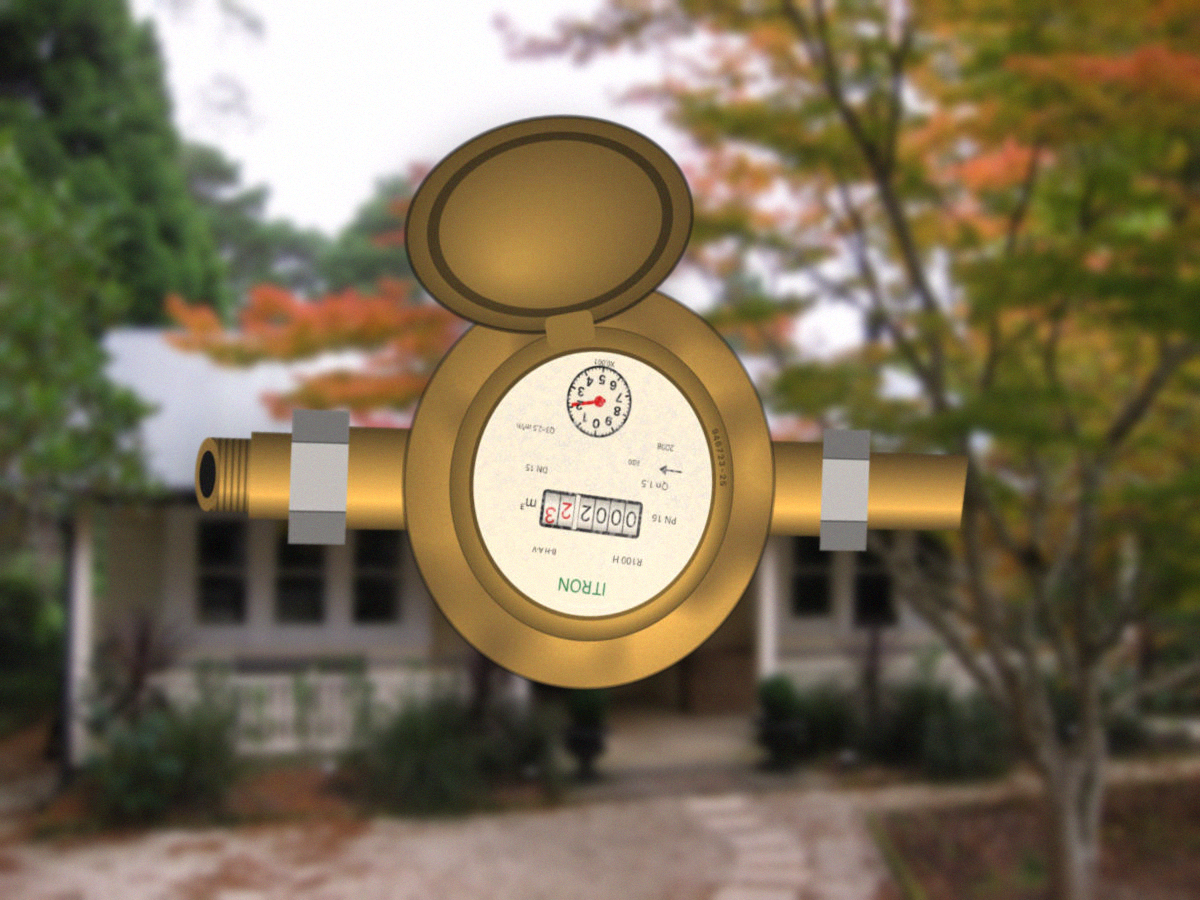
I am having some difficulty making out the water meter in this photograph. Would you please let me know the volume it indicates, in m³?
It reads 2.232 m³
